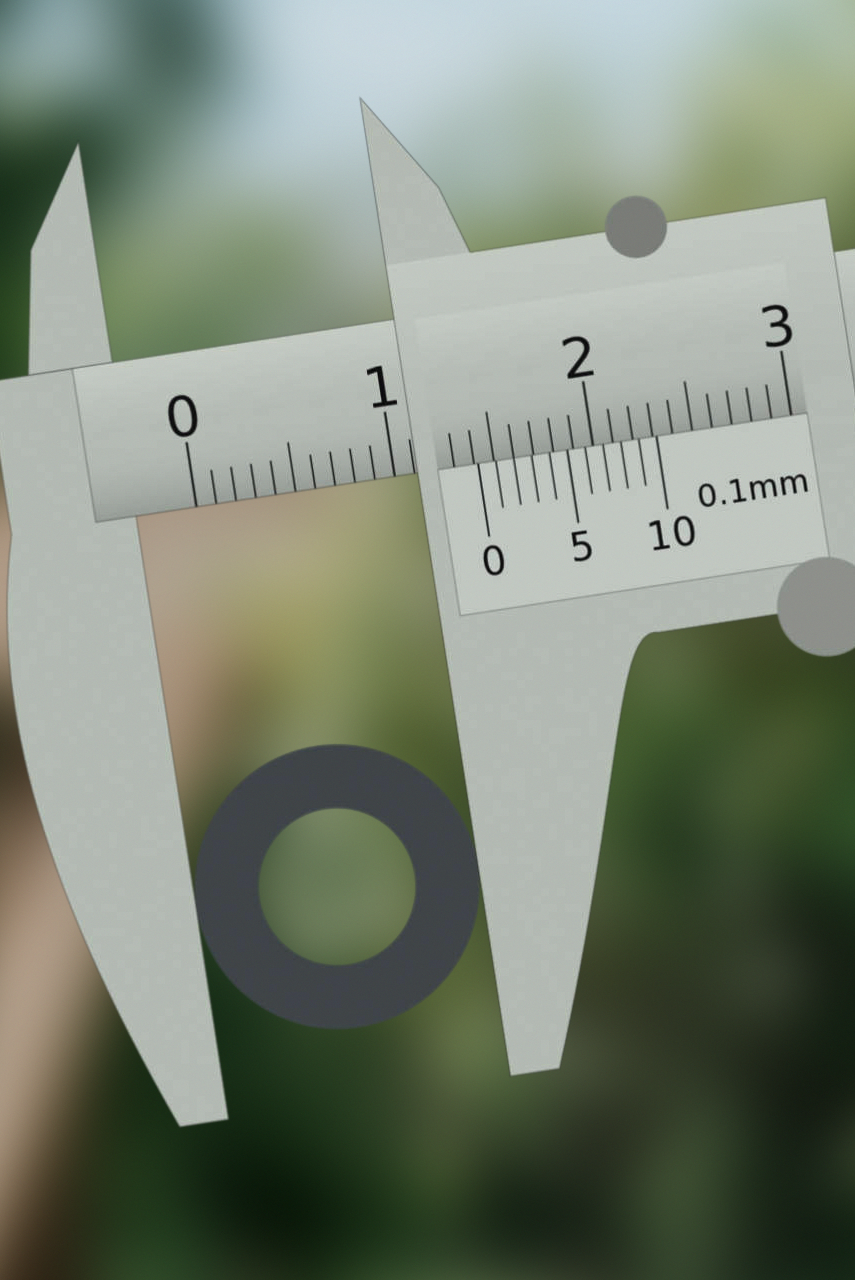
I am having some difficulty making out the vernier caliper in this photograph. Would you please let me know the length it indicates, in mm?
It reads 14.2 mm
